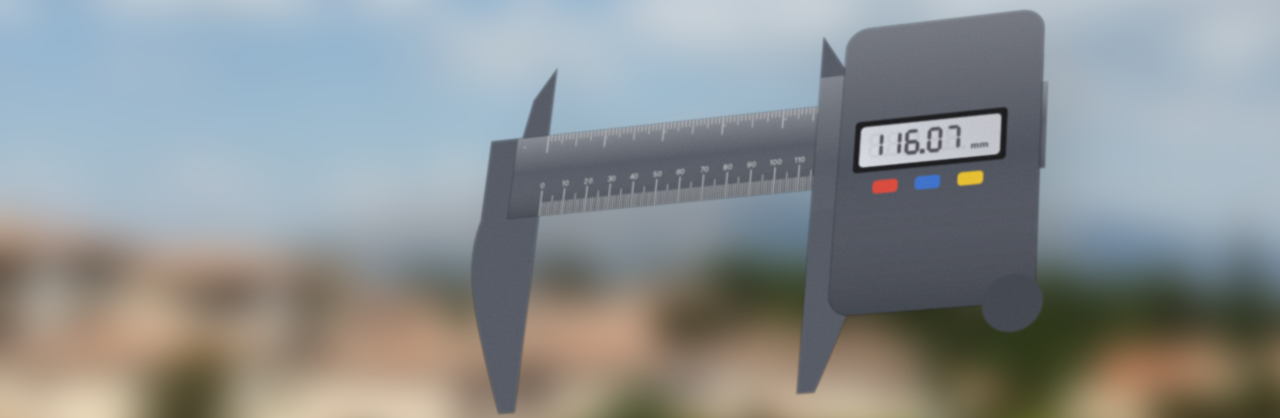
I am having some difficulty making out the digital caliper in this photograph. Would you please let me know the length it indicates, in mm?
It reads 116.07 mm
